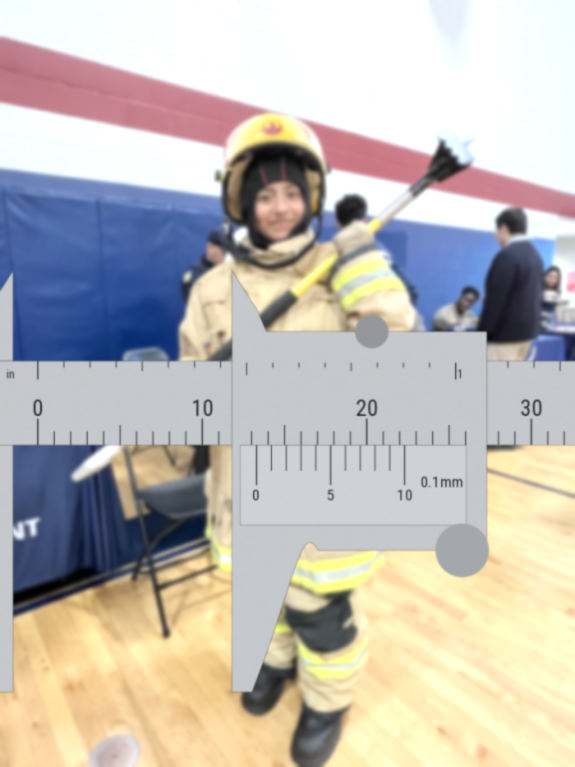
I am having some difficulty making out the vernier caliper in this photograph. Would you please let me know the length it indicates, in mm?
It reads 13.3 mm
